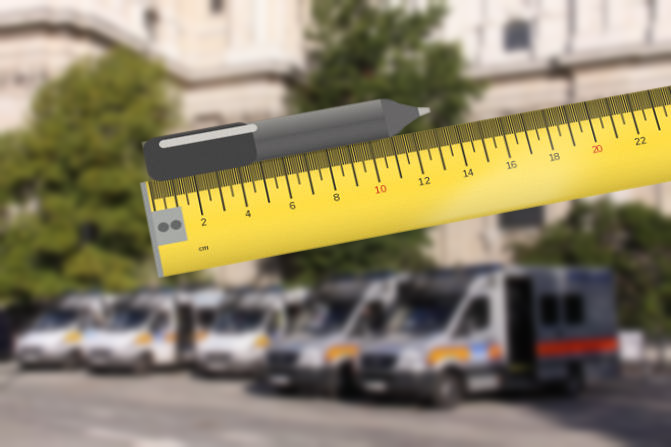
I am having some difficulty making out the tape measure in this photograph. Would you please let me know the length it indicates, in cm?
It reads 13 cm
